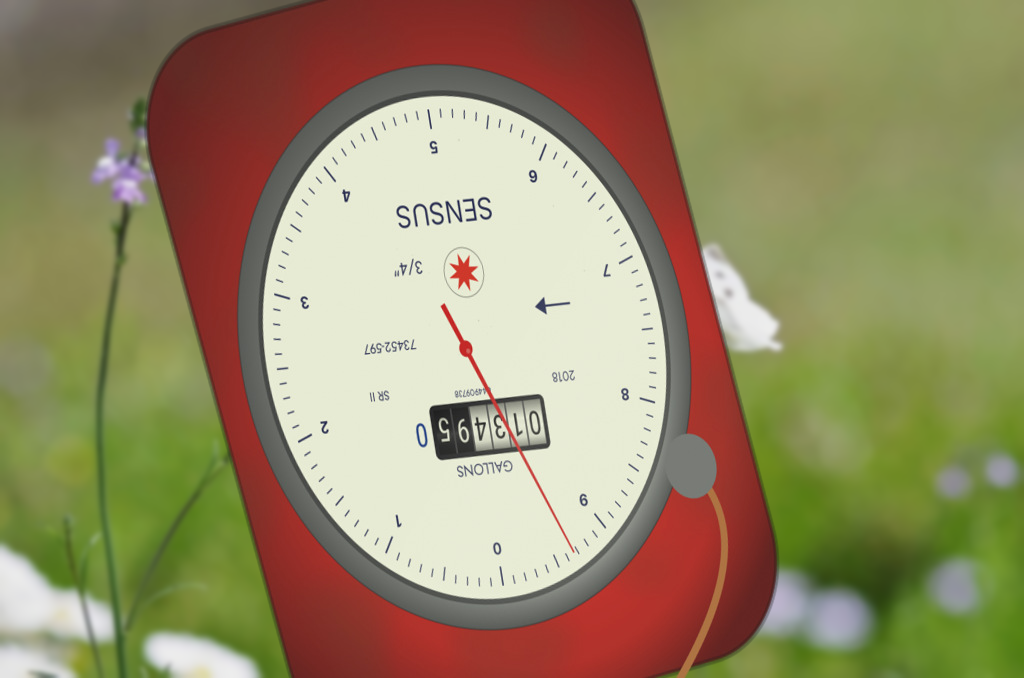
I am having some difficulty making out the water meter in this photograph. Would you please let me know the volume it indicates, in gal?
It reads 134949.3 gal
